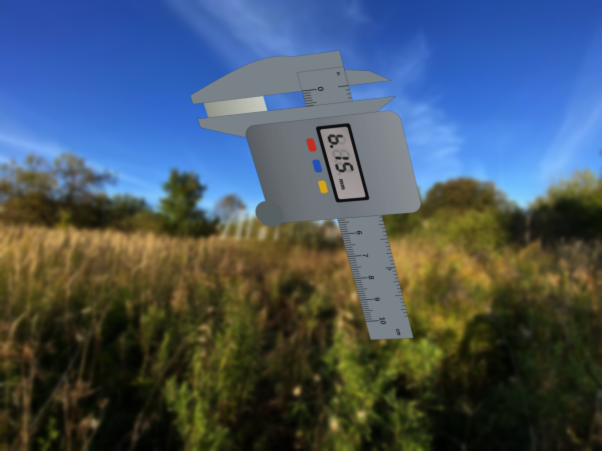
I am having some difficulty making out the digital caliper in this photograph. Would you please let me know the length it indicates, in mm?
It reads 6.15 mm
